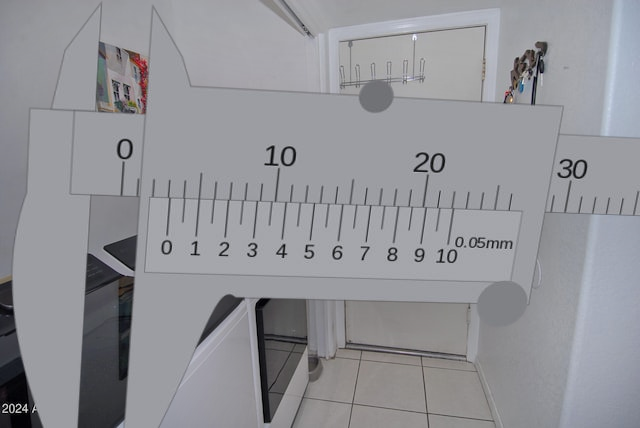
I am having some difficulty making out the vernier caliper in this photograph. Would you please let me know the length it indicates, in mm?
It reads 3.1 mm
